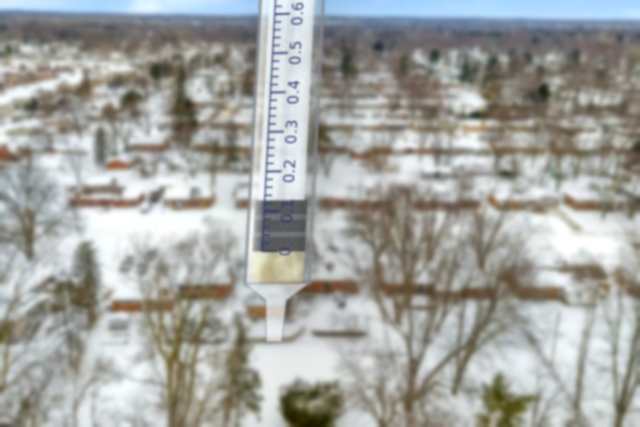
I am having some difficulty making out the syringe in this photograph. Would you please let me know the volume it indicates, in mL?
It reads 0 mL
